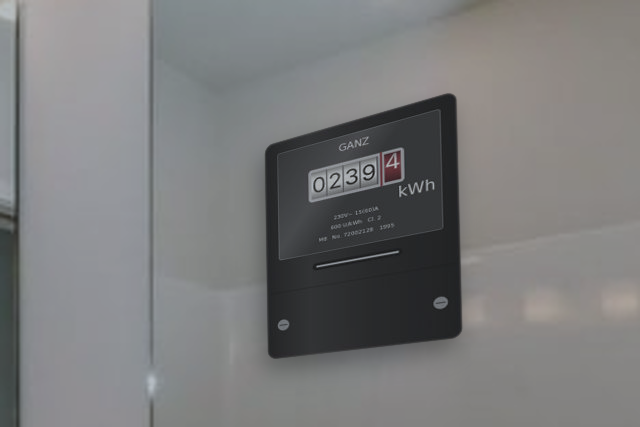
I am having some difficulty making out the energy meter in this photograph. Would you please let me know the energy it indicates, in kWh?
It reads 239.4 kWh
